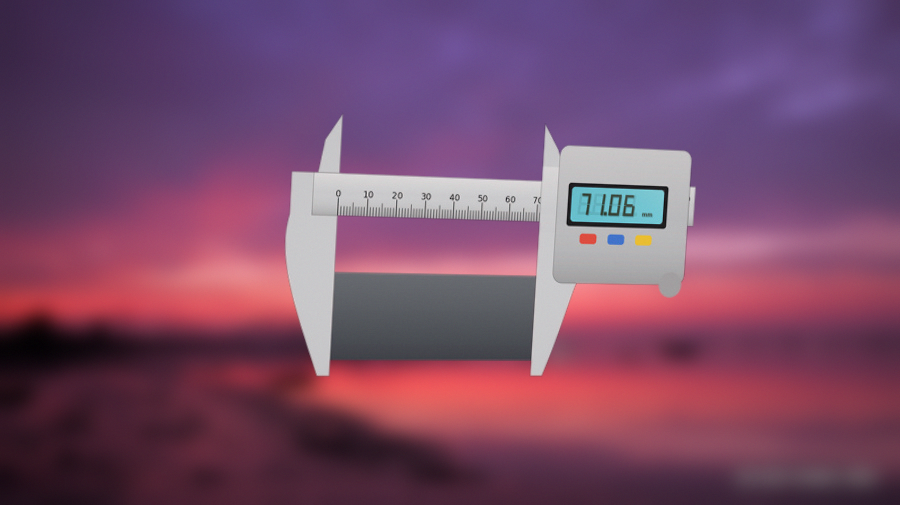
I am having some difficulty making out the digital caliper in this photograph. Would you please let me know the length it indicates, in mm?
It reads 71.06 mm
